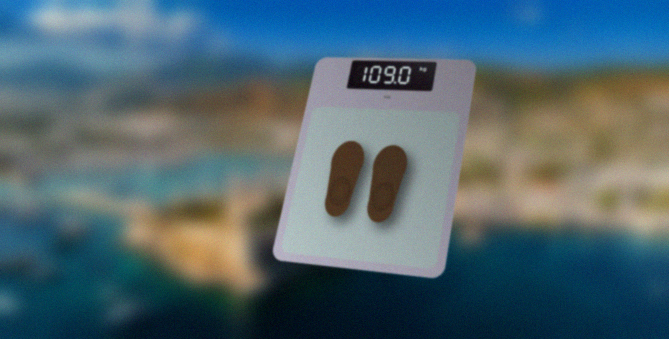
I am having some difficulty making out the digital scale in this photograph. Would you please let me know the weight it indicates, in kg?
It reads 109.0 kg
